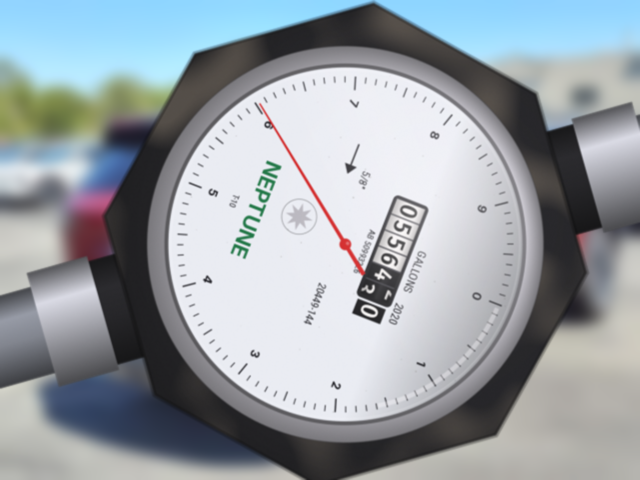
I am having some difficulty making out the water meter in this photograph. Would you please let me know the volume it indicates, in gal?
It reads 556426.0 gal
